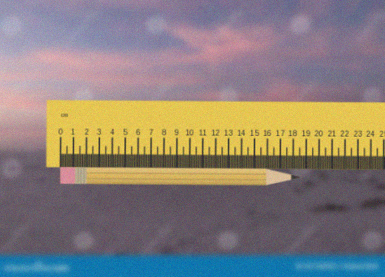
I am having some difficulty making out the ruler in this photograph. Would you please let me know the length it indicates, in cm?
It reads 18.5 cm
